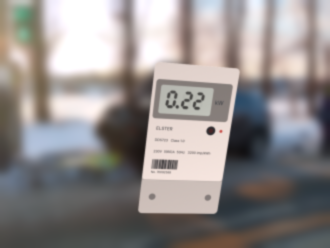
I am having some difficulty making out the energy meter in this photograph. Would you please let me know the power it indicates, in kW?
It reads 0.22 kW
